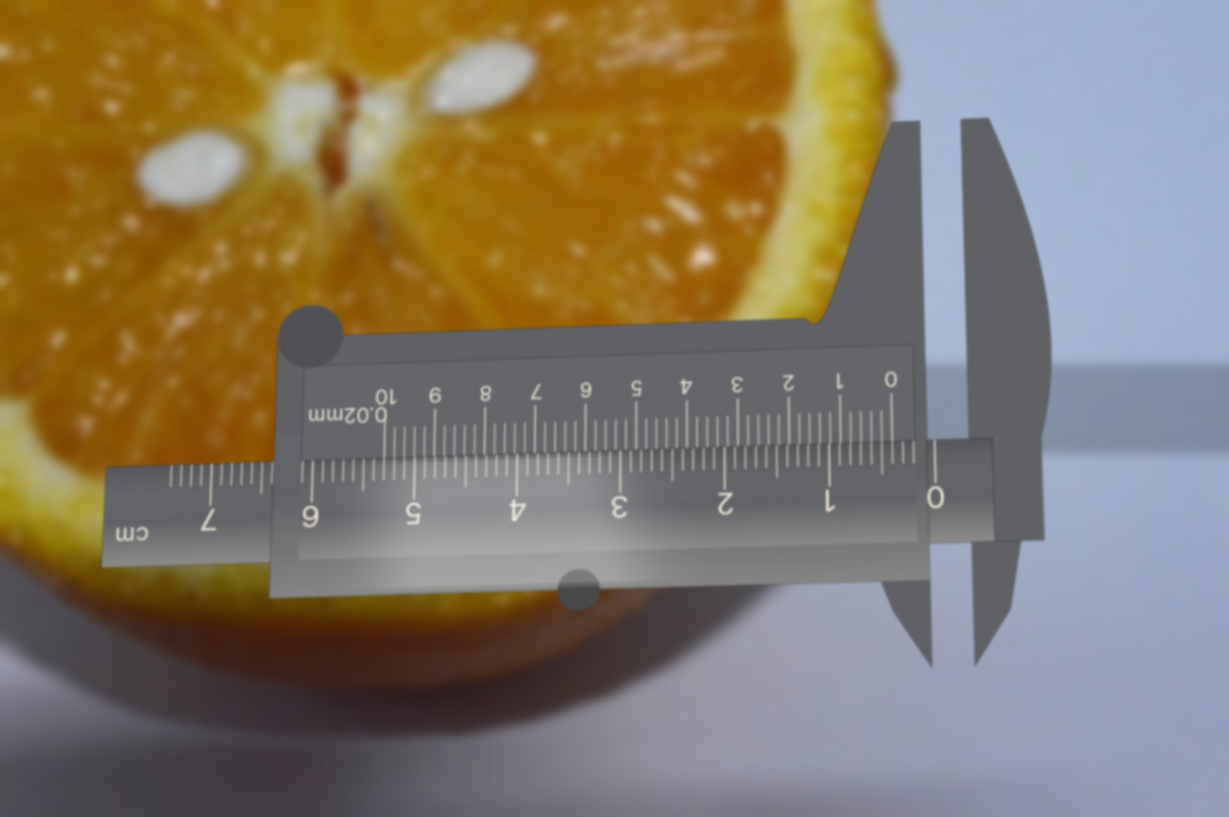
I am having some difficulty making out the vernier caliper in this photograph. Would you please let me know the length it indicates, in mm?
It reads 4.0 mm
